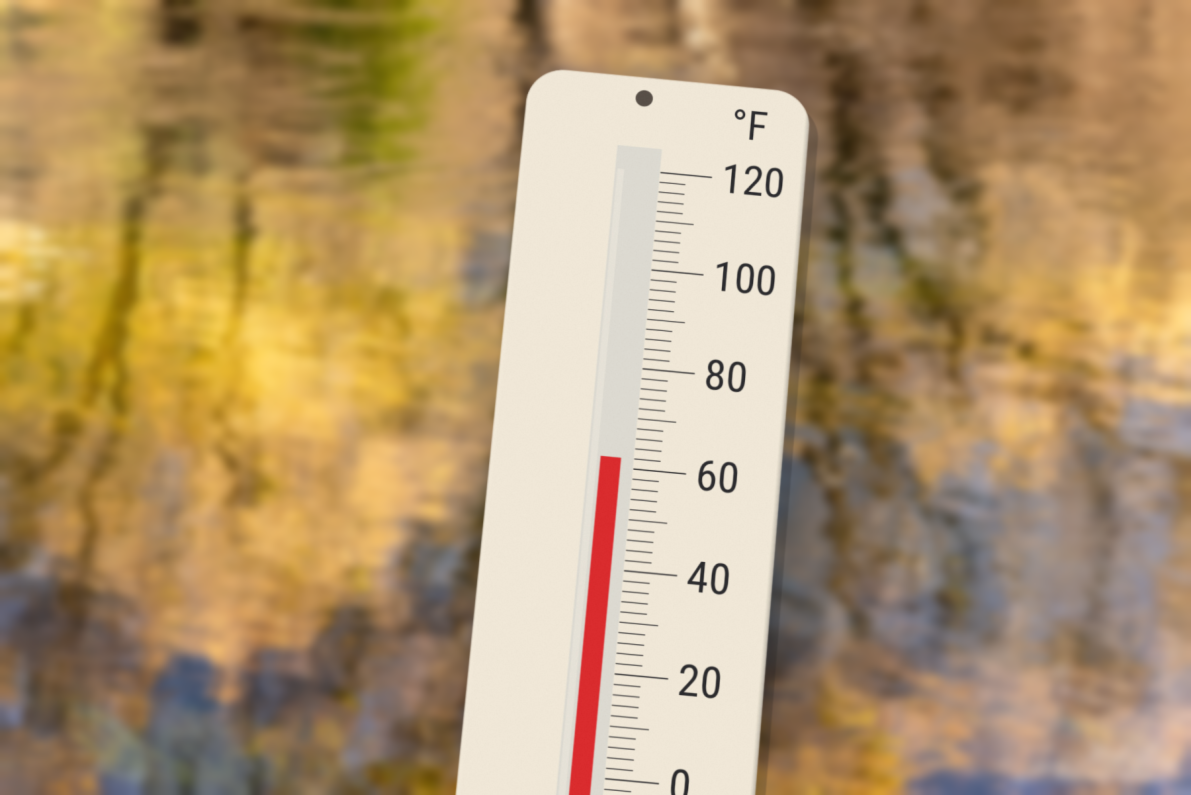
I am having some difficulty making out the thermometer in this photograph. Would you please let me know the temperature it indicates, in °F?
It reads 62 °F
